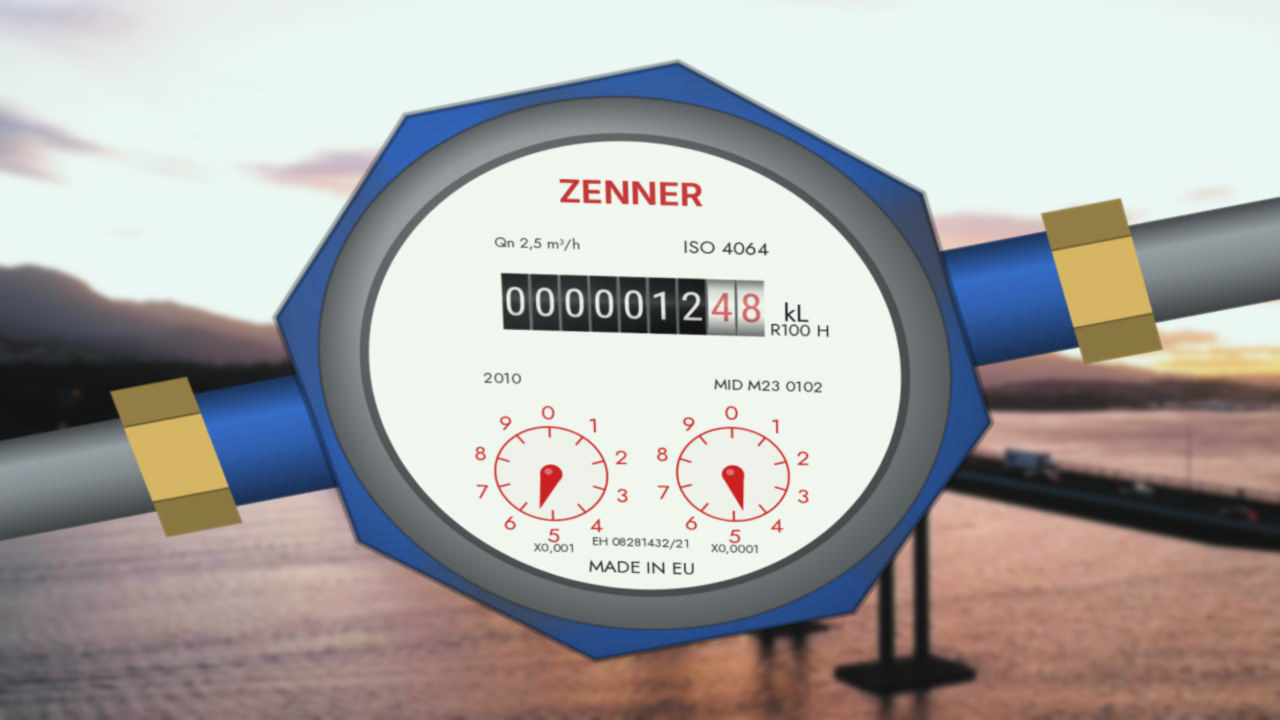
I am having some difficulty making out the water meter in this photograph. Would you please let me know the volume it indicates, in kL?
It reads 12.4854 kL
